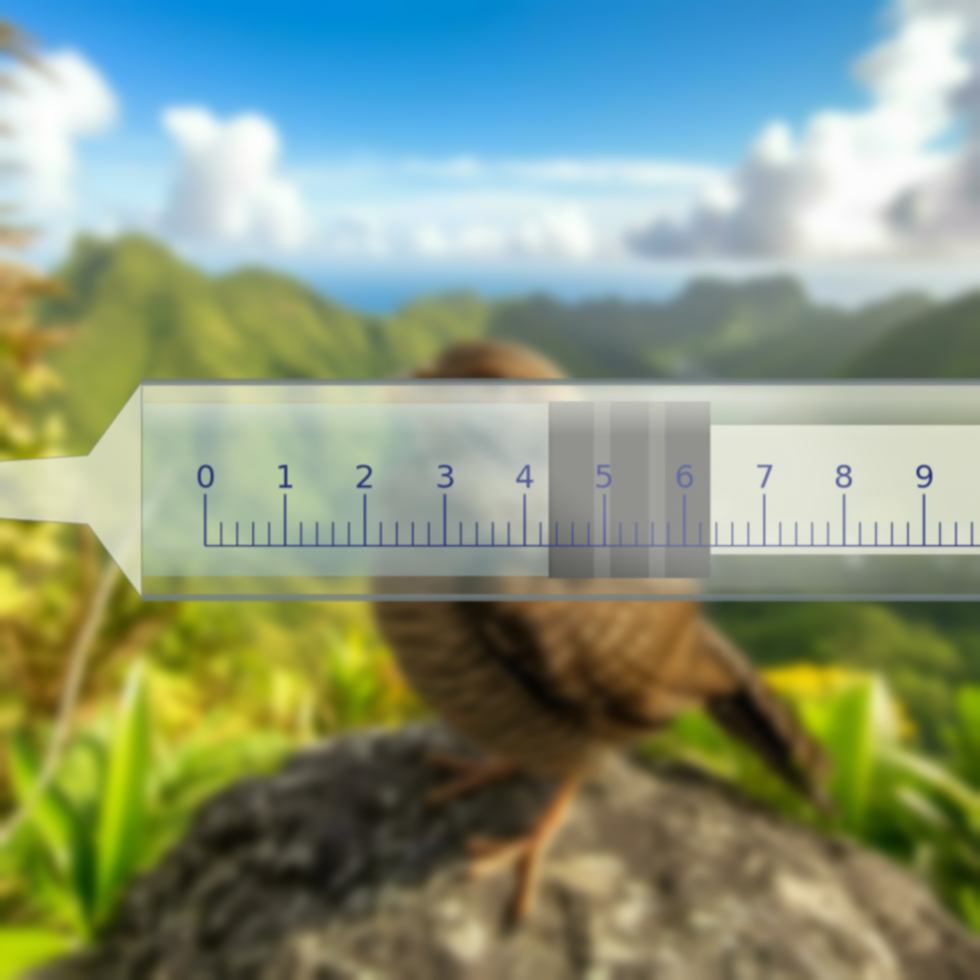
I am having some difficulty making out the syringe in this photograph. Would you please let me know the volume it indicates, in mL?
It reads 4.3 mL
